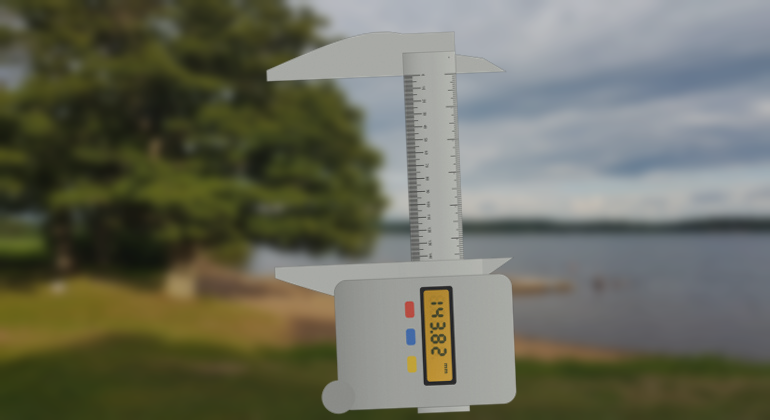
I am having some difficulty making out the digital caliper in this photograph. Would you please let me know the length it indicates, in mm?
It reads 143.82 mm
